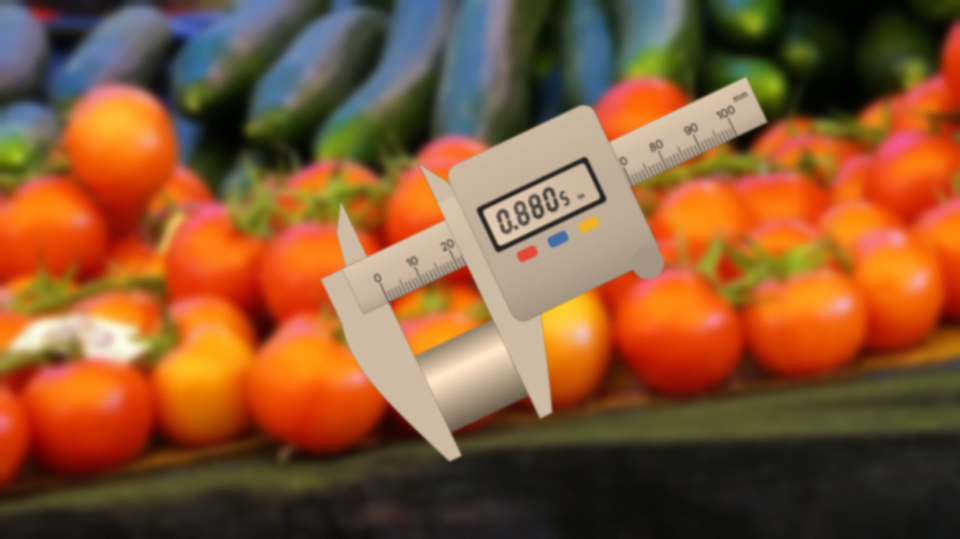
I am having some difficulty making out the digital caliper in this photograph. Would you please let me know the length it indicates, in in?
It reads 0.8805 in
